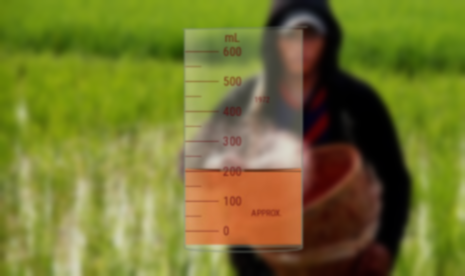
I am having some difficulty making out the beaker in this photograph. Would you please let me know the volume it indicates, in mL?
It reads 200 mL
